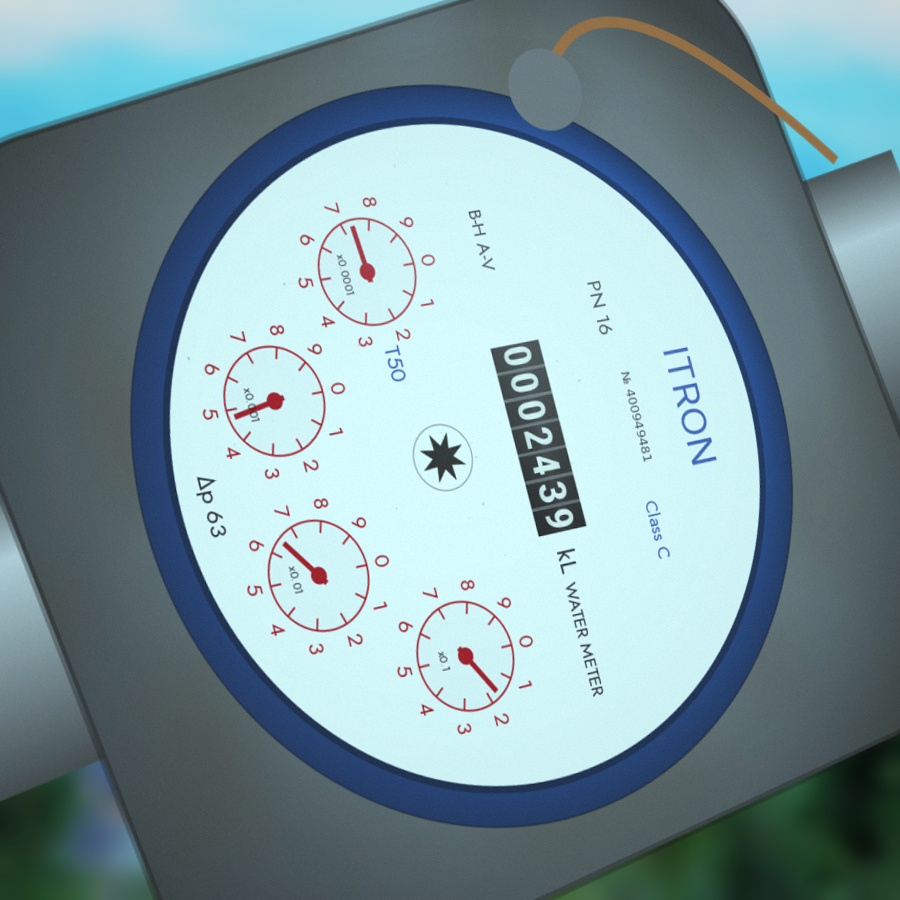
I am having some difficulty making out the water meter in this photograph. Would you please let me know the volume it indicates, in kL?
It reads 2439.1647 kL
